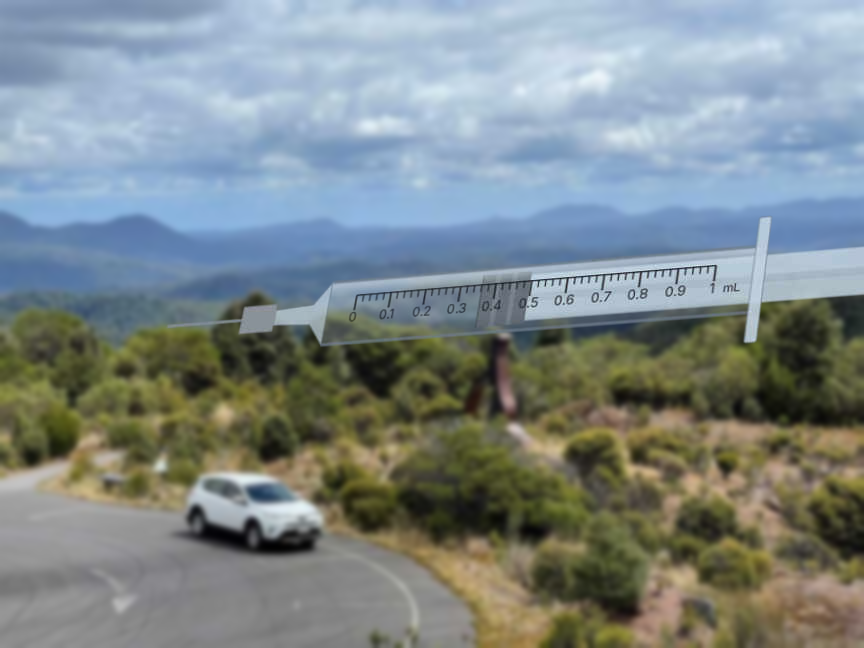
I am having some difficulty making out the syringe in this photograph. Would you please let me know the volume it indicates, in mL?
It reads 0.36 mL
